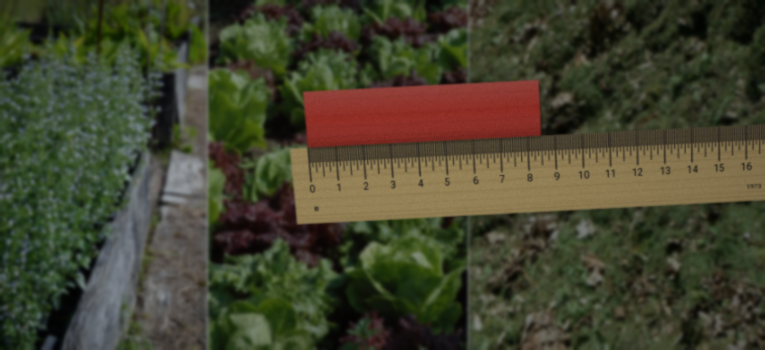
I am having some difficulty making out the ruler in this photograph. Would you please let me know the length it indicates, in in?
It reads 8.5 in
